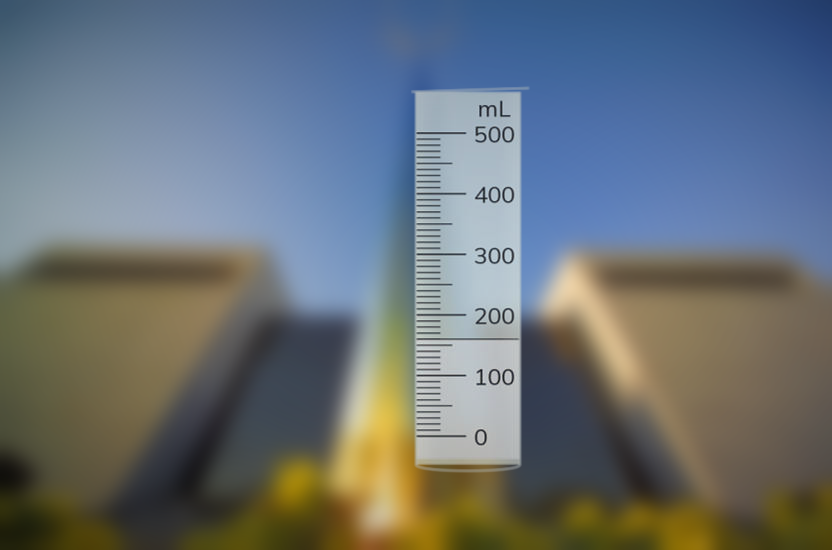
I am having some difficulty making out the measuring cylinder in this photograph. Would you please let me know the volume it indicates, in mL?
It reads 160 mL
